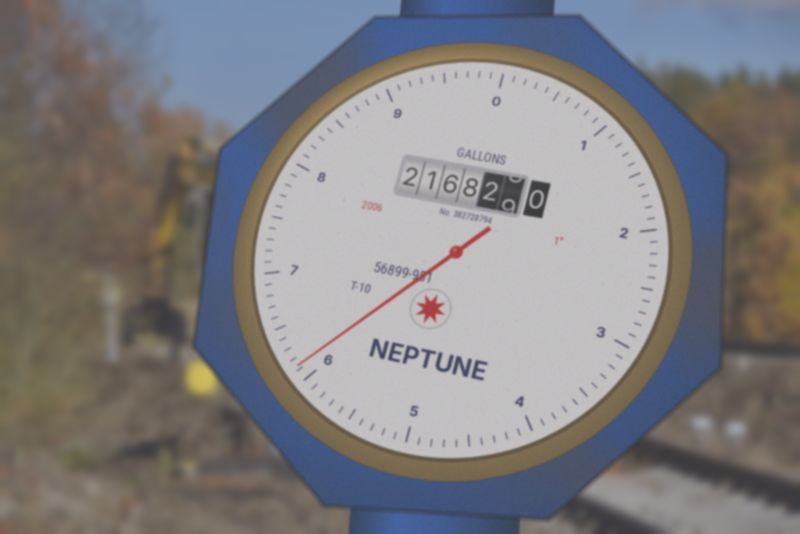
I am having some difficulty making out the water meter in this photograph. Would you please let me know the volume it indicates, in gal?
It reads 2168286.1 gal
